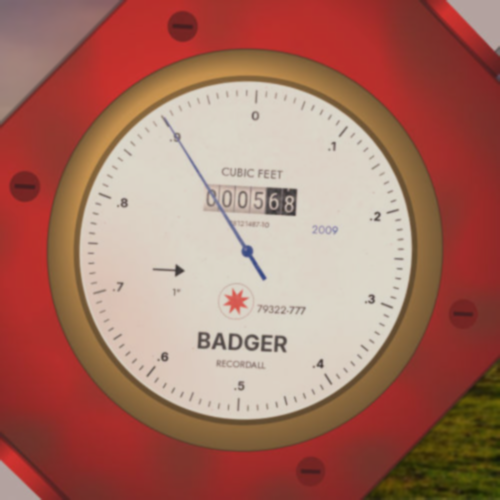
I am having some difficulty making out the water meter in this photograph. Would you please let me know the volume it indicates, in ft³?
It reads 567.90 ft³
